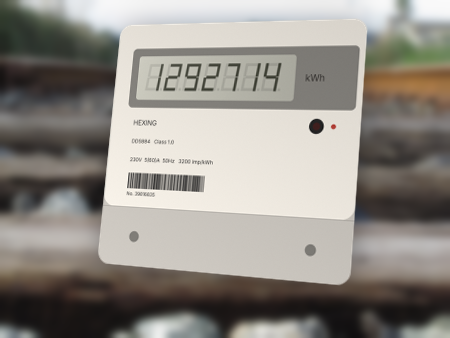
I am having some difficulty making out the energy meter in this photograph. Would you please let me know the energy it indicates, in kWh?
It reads 1292714 kWh
